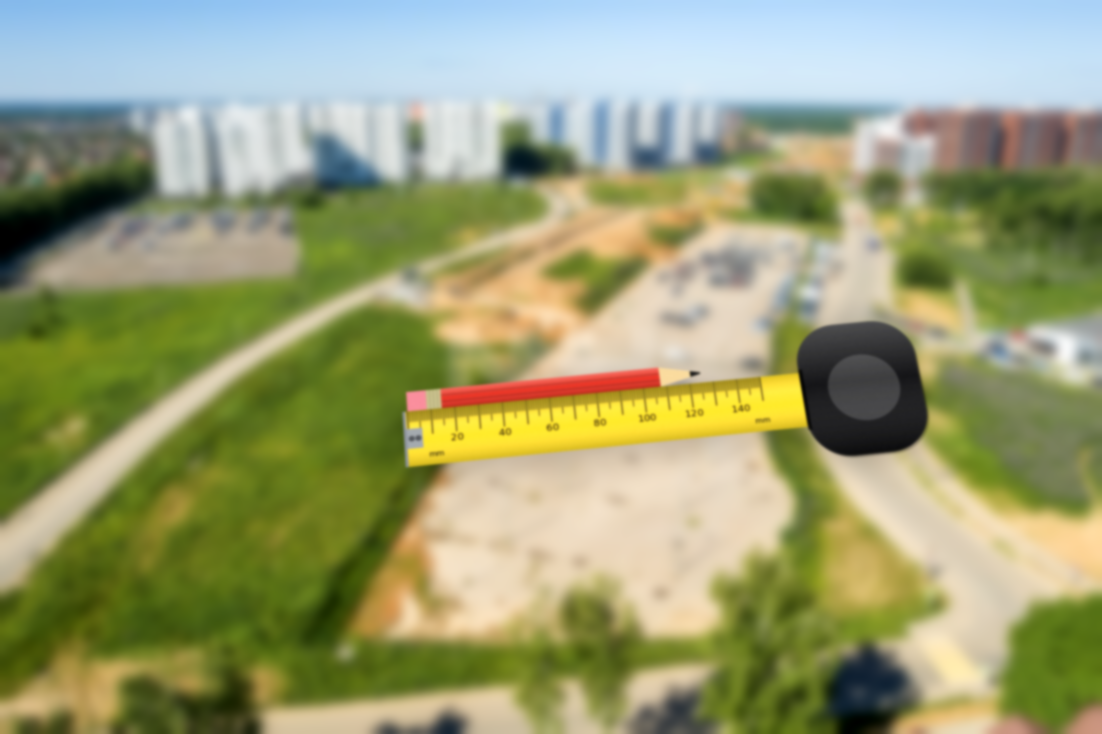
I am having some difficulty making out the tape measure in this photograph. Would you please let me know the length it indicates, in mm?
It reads 125 mm
